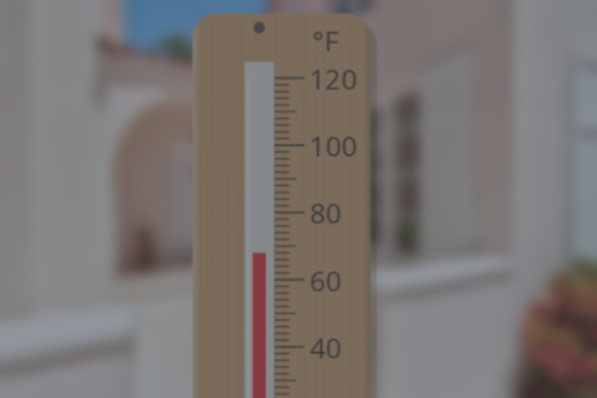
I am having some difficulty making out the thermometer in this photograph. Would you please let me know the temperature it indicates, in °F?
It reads 68 °F
